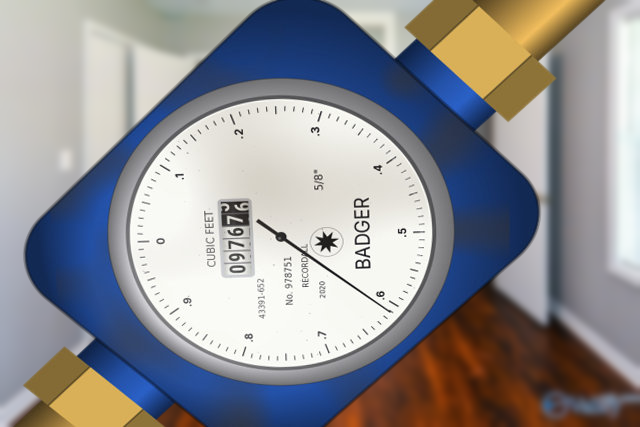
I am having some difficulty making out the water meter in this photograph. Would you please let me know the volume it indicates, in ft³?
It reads 97675.61 ft³
